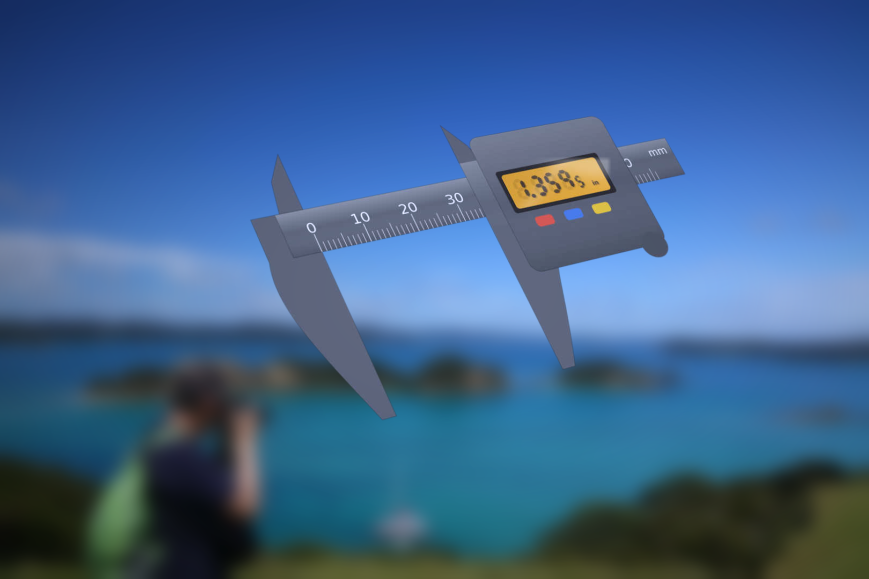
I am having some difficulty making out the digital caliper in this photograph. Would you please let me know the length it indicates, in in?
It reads 1.3595 in
